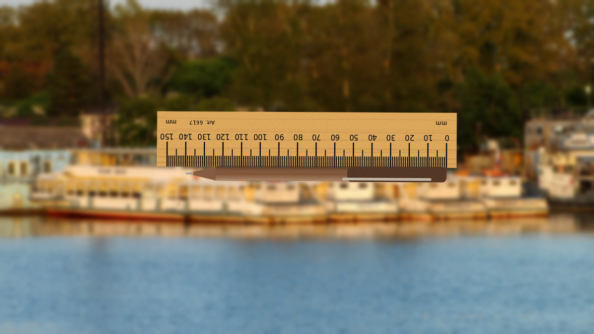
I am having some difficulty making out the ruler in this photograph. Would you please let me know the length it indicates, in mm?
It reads 140 mm
